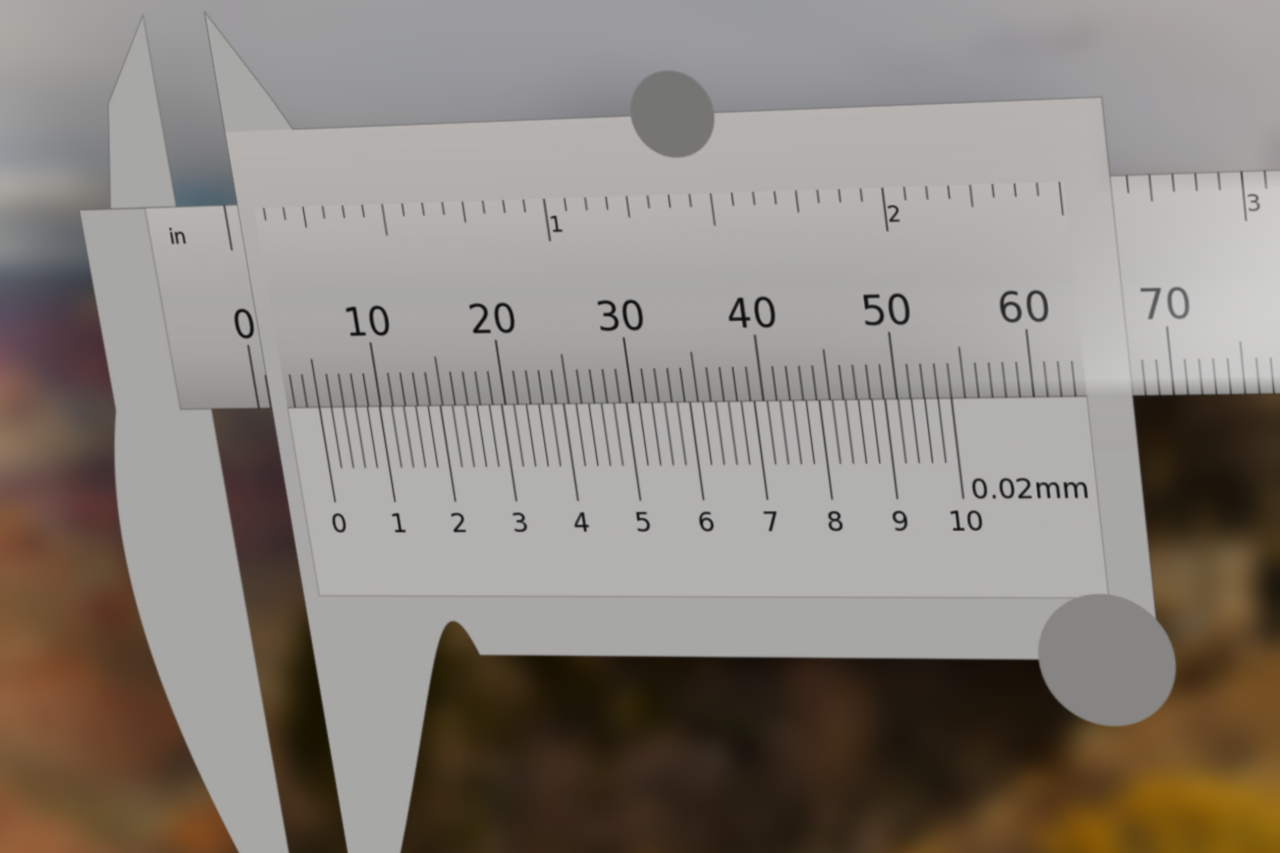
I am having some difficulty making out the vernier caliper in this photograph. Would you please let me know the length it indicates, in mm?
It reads 5.0 mm
